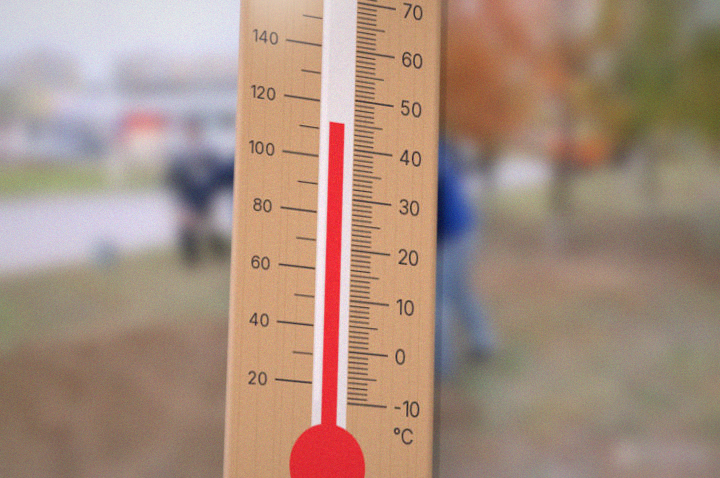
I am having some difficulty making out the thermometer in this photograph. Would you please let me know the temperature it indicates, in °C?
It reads 45 °C
